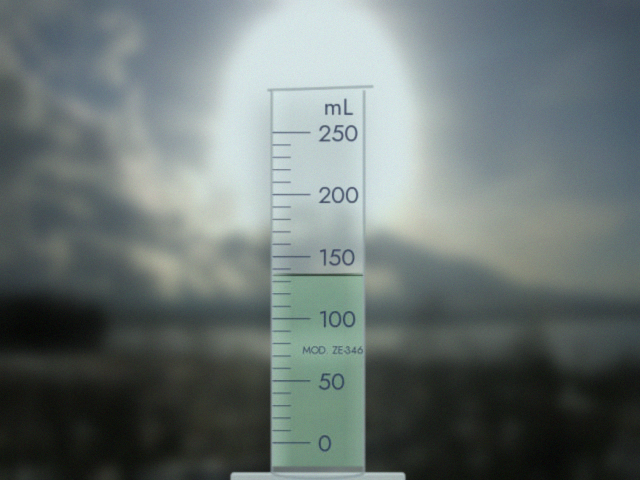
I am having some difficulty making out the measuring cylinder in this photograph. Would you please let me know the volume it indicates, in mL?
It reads 135 mL
